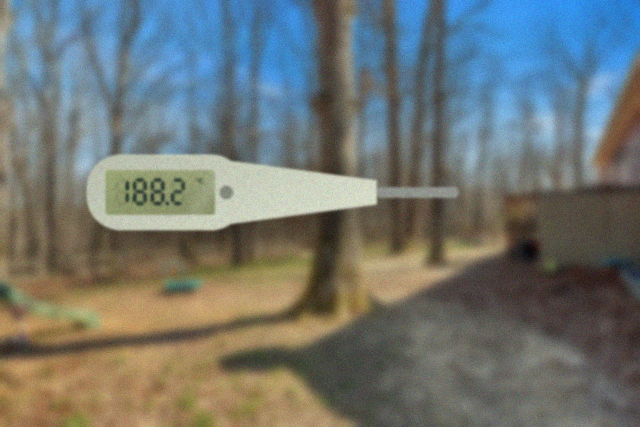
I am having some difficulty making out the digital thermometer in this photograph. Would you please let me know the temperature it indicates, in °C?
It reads 188.2 °C
